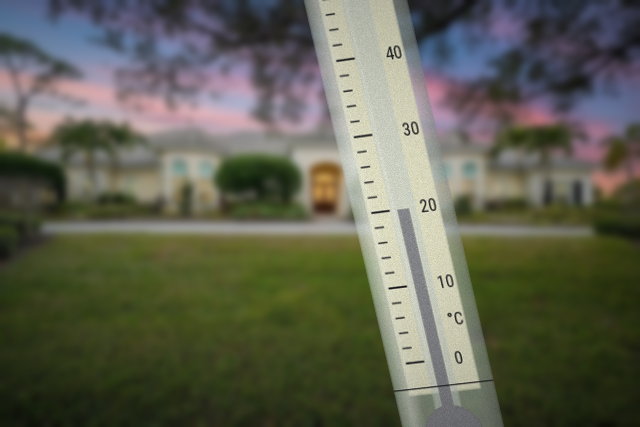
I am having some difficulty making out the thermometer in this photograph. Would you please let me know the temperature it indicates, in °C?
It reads 20 °C
